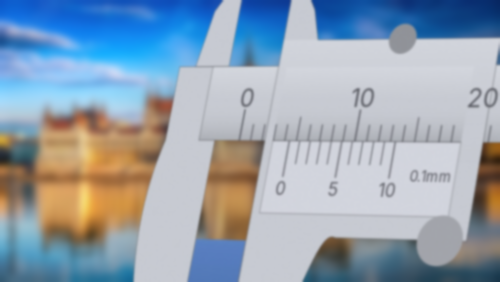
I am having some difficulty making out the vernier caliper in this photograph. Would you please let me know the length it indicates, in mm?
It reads 4.4 mm
